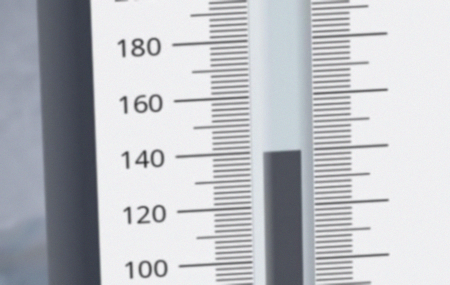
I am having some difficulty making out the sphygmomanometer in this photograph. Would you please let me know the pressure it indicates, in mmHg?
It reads 140 mmHg
